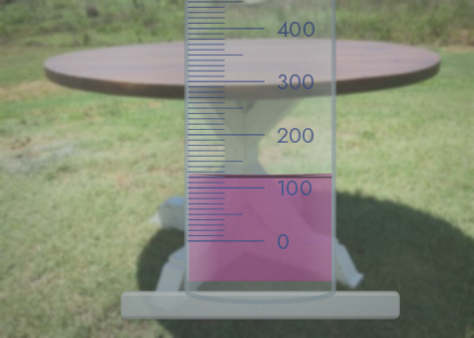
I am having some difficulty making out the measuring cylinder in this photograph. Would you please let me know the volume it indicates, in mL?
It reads 120 mL
